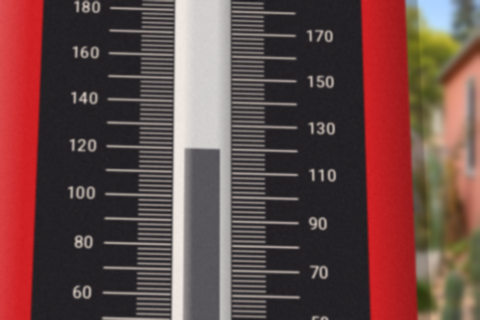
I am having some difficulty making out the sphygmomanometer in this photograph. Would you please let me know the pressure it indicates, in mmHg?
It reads 120 mmHg
